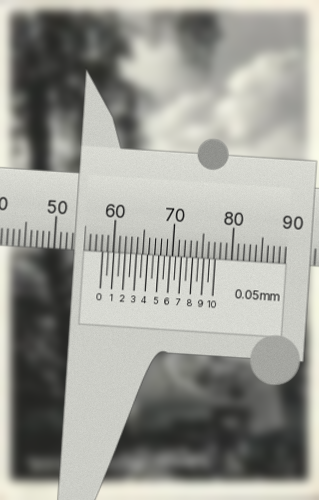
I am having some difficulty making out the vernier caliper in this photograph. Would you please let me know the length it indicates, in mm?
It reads 58.2 mm
